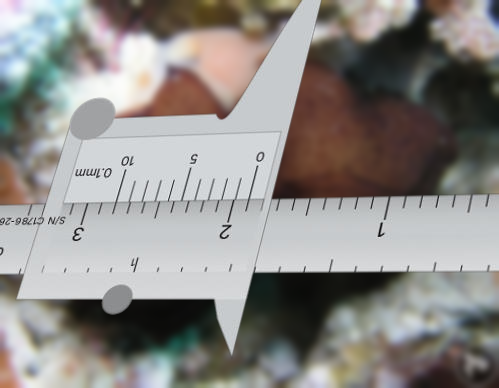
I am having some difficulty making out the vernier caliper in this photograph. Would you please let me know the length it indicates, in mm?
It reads 19.0 mm
